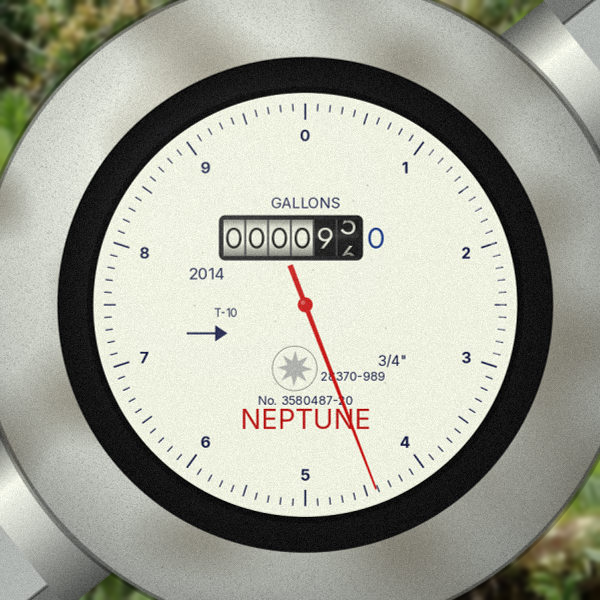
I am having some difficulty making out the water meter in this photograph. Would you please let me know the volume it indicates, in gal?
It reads 954.4 gal
